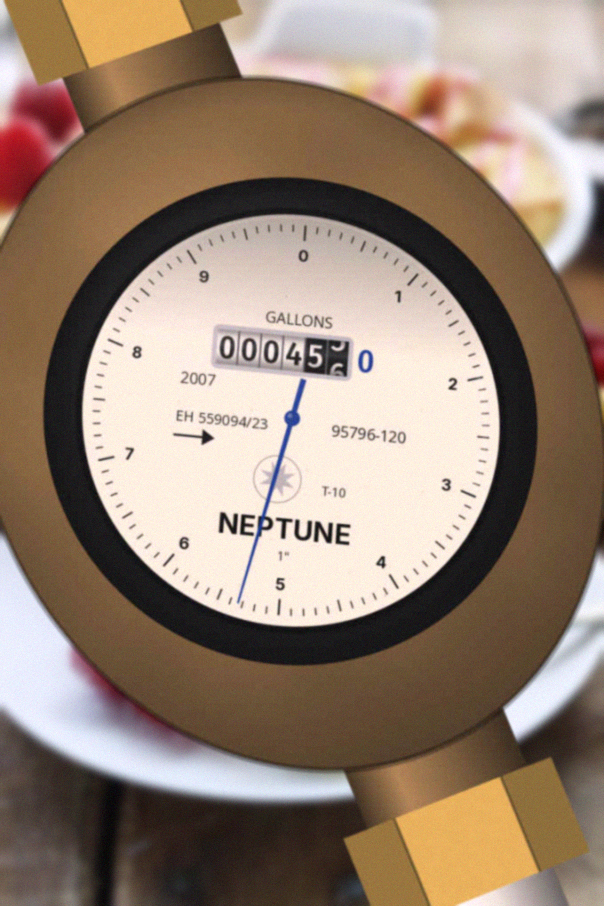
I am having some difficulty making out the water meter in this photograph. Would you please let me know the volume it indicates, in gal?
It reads 4555.3 gal
